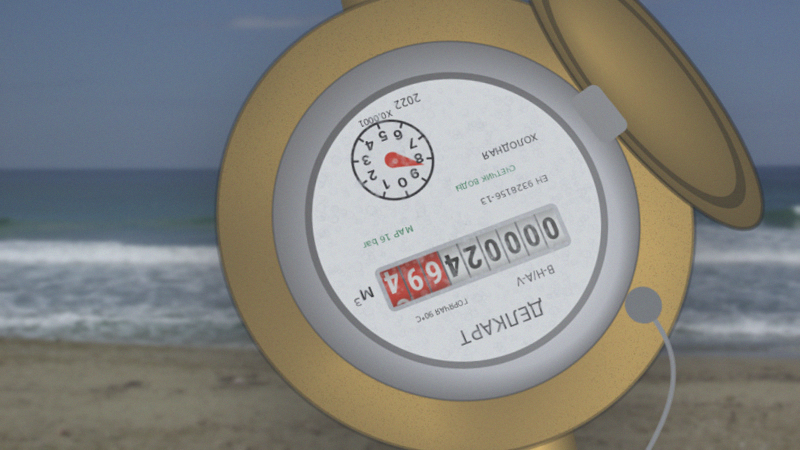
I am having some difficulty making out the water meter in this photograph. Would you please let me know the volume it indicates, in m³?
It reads 24.6938 m³
